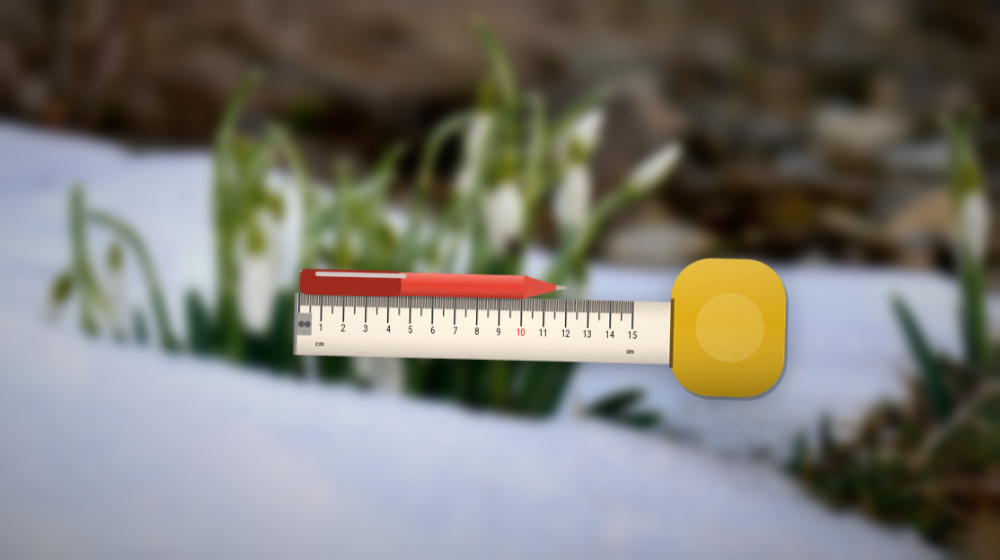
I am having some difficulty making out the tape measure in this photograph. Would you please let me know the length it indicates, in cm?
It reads 12 cm
